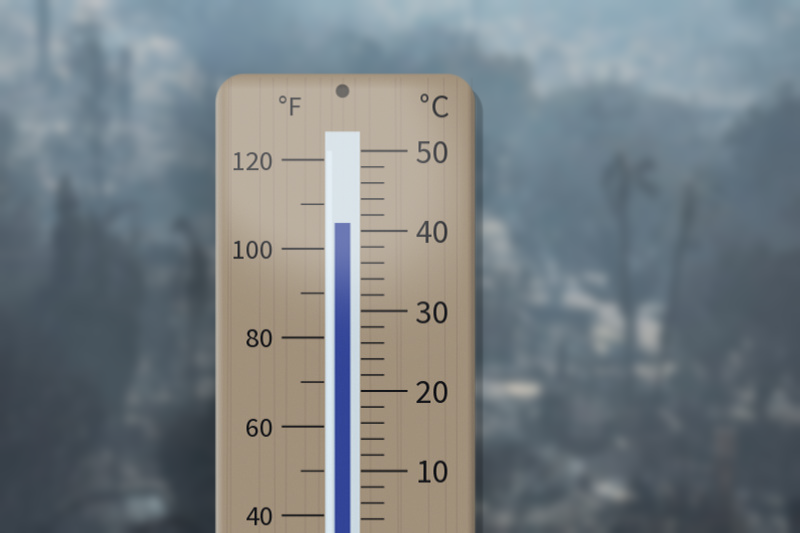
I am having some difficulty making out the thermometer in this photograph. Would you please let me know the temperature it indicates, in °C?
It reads 41 °C
